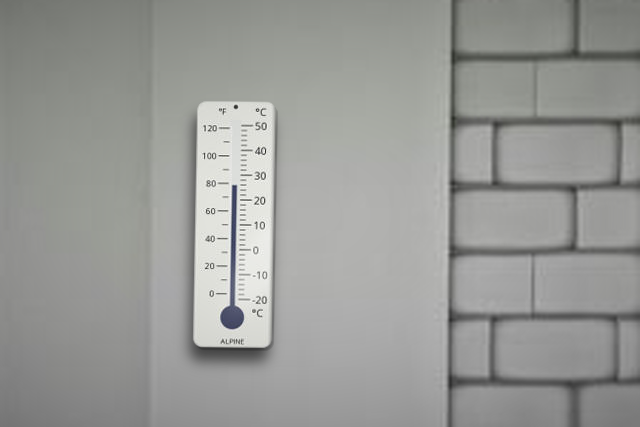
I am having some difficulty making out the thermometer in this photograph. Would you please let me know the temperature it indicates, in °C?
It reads 26 °C
